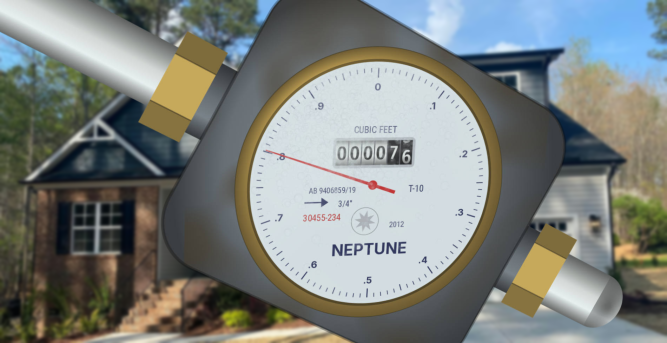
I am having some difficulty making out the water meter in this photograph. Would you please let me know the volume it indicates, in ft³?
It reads 75.80 ft³
